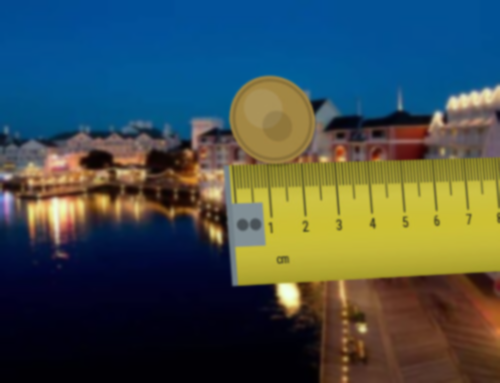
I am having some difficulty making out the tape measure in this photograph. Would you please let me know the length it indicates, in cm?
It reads 2.5 cm
